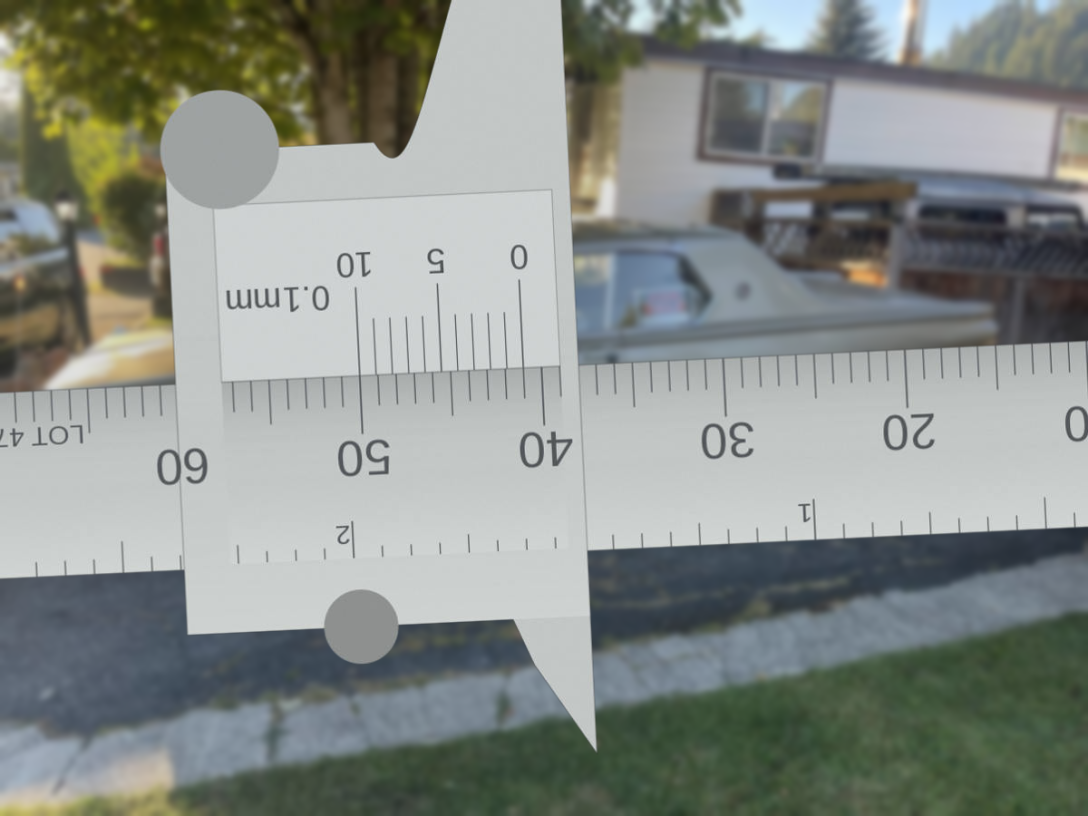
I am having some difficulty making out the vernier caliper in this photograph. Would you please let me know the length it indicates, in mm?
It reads 41.0 mm
